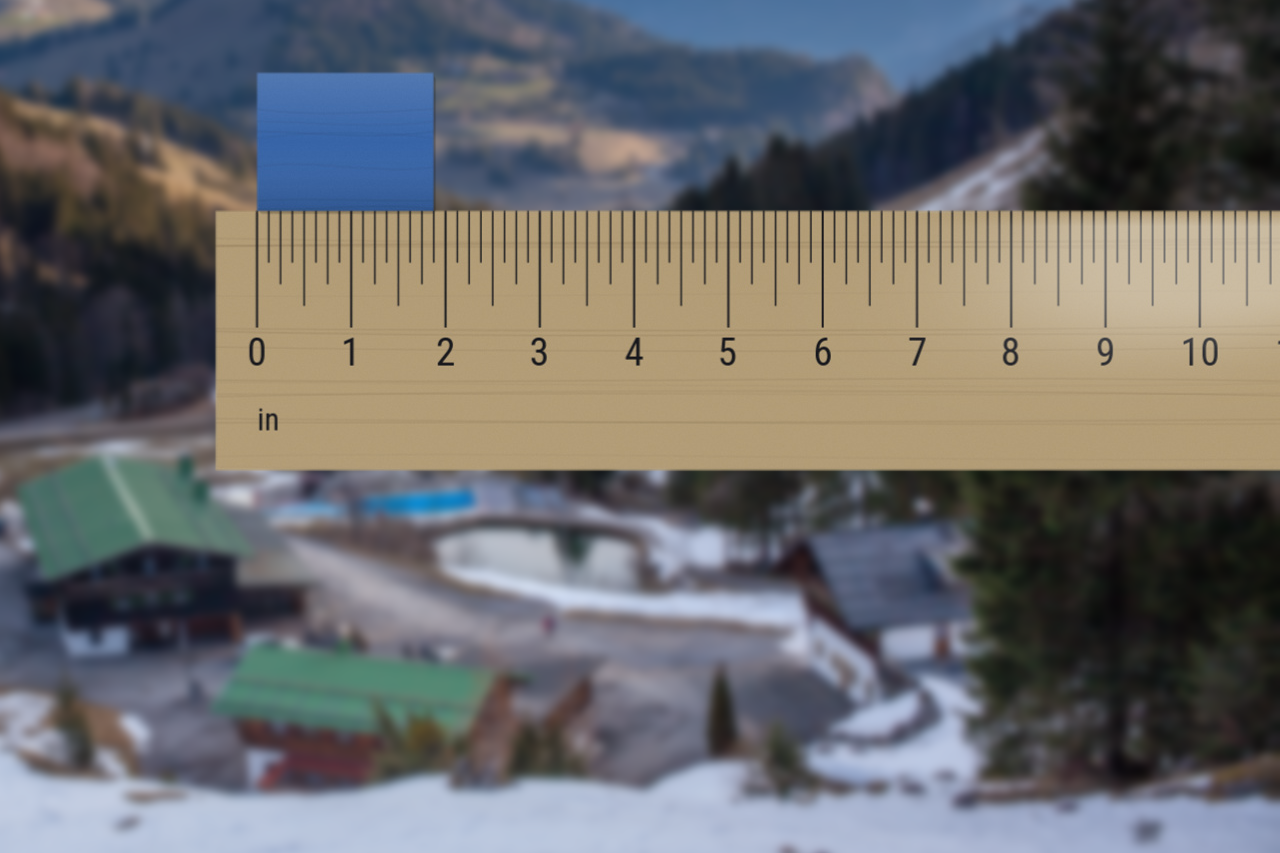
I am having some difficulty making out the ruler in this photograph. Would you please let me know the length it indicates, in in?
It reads 1.875 in
